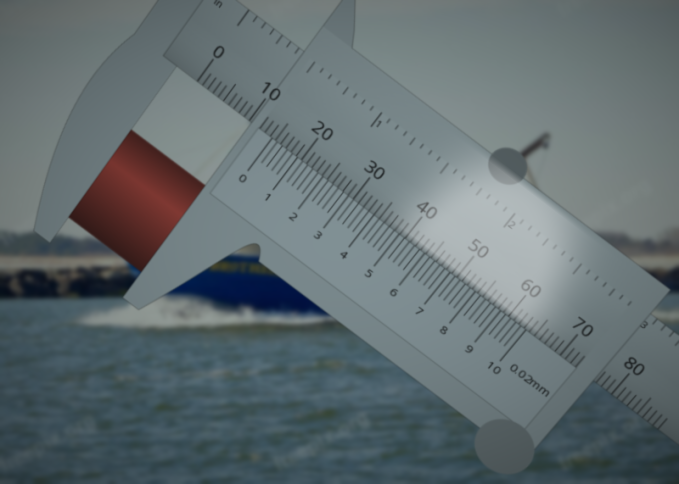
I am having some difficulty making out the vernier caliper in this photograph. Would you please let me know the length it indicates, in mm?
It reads 14.4 mm
